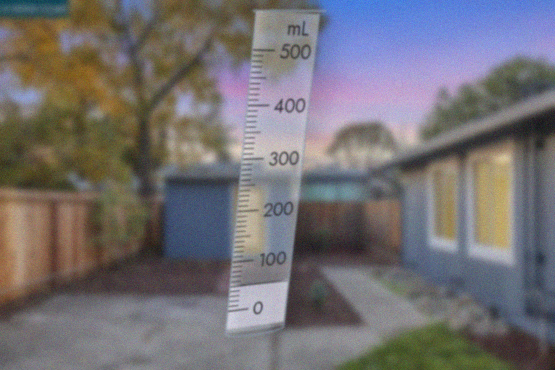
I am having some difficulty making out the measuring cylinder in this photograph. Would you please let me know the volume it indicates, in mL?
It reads 50 mL
